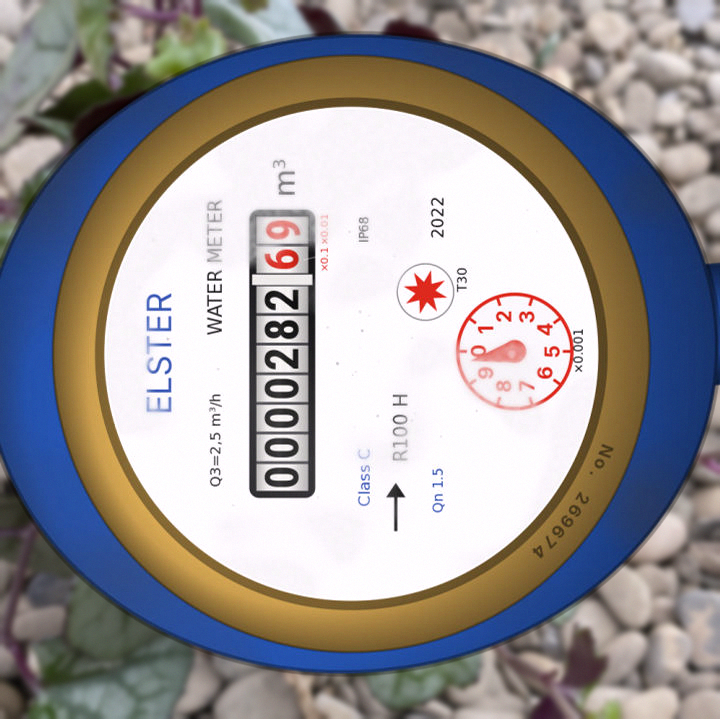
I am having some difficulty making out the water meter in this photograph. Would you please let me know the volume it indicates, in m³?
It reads 282.689 m³
